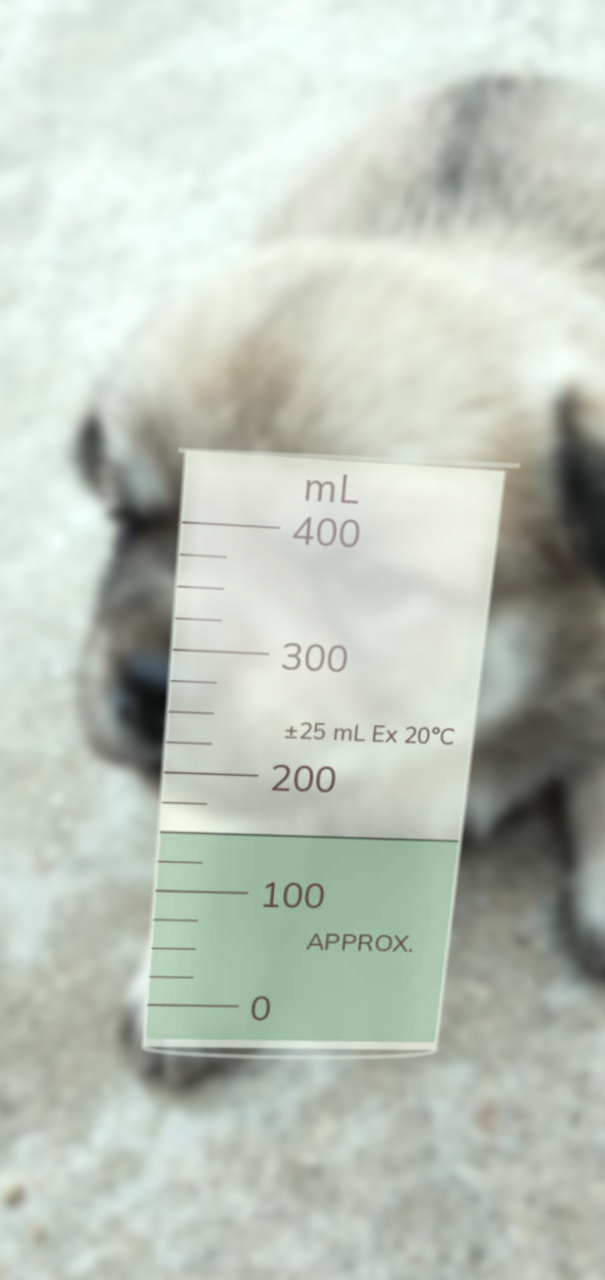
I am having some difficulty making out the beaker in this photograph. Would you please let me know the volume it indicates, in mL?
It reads 150 mL
